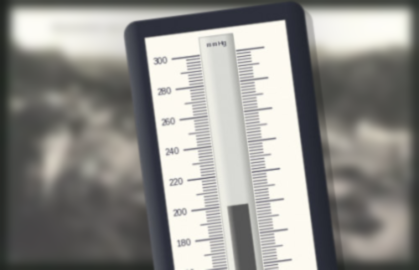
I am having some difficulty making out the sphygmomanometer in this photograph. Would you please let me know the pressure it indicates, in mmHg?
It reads 200 mmHg
